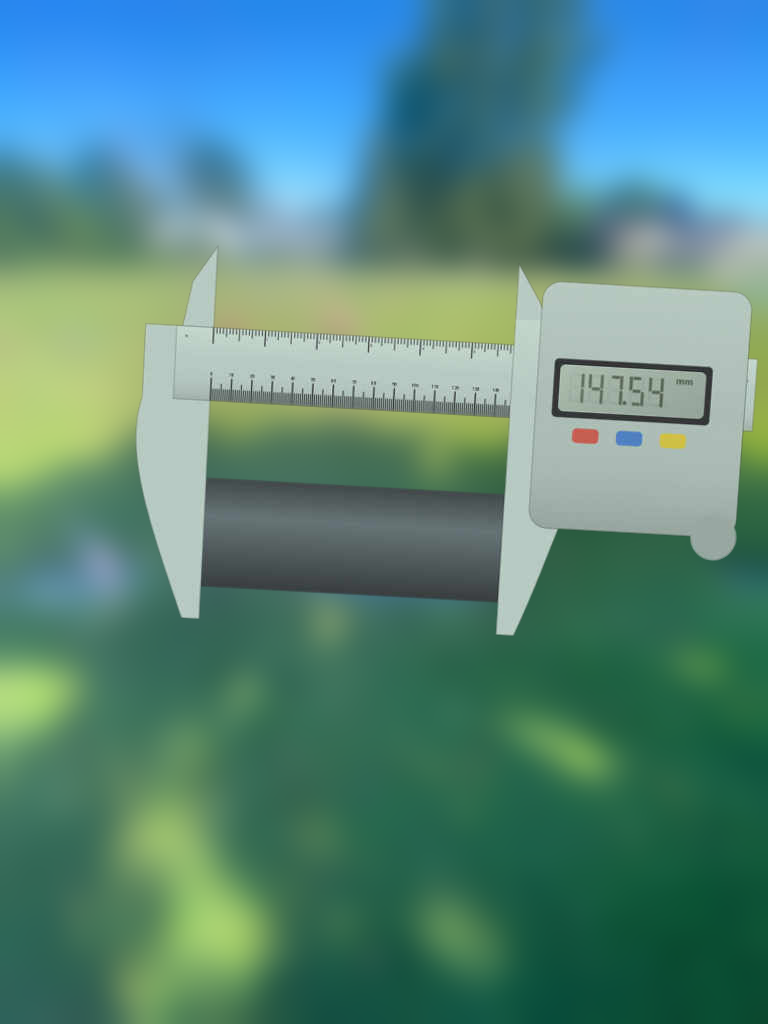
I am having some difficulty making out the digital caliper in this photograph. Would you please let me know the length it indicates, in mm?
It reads 147.54 mm
